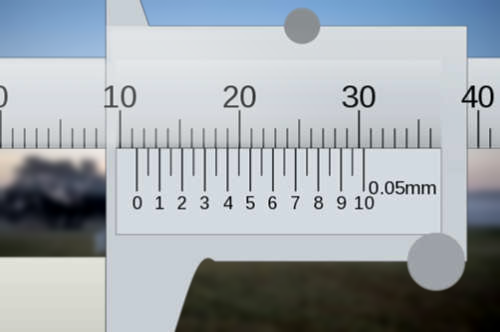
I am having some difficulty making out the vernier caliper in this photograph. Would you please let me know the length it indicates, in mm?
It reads 11.4 mm
